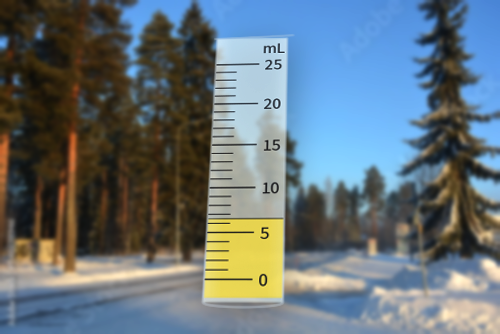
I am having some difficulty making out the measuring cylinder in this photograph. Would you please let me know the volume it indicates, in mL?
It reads 6.5 mL
